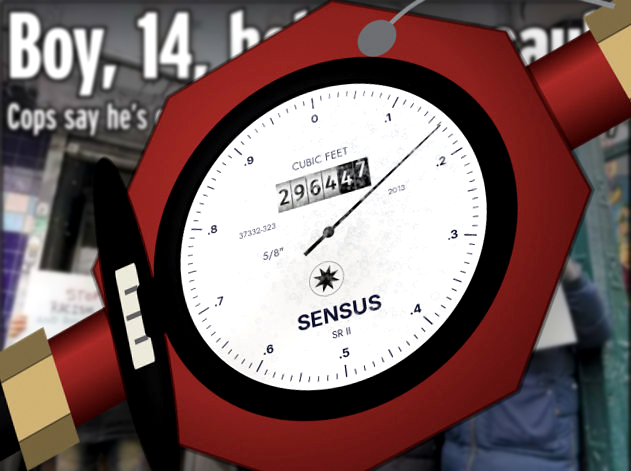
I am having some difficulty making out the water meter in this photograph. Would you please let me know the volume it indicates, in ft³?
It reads 296447.16 ft³
